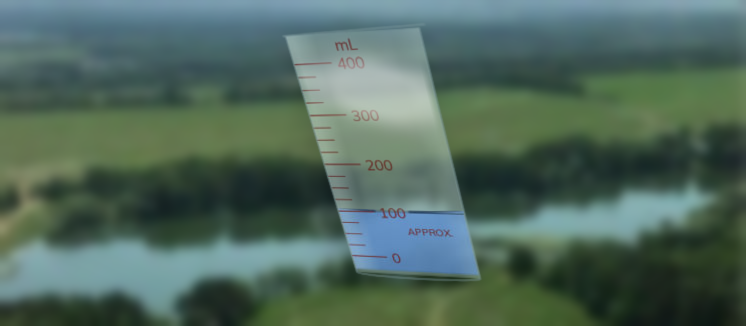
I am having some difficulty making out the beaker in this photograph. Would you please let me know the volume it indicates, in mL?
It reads 100 mL
